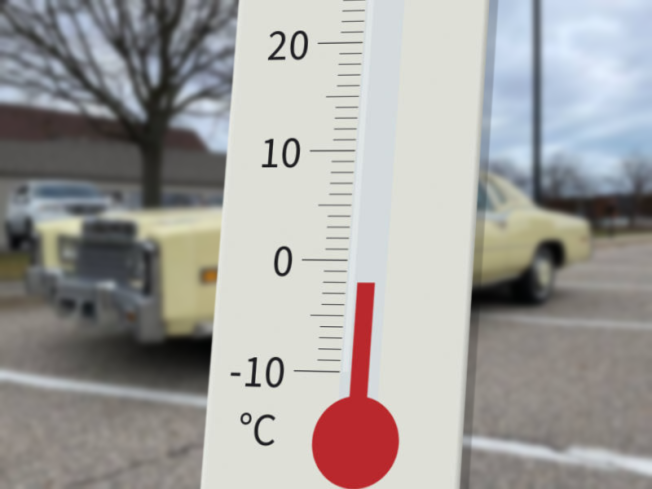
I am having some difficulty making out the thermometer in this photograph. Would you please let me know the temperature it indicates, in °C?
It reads -2 °C
